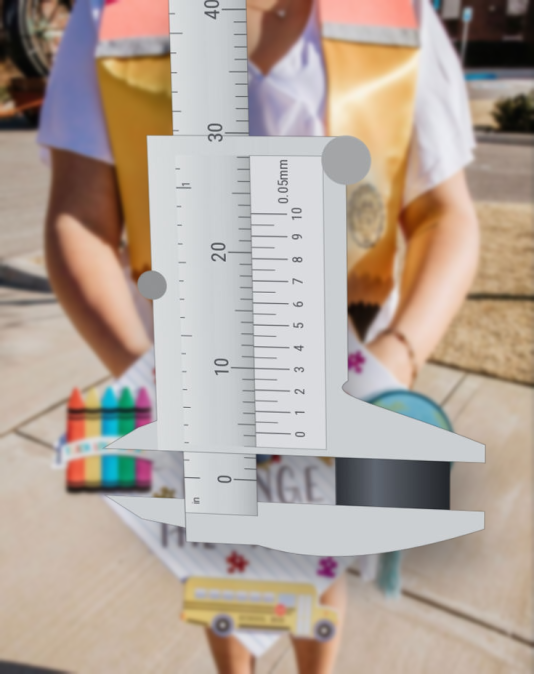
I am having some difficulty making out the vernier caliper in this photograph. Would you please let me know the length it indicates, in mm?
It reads 4.3 mm
